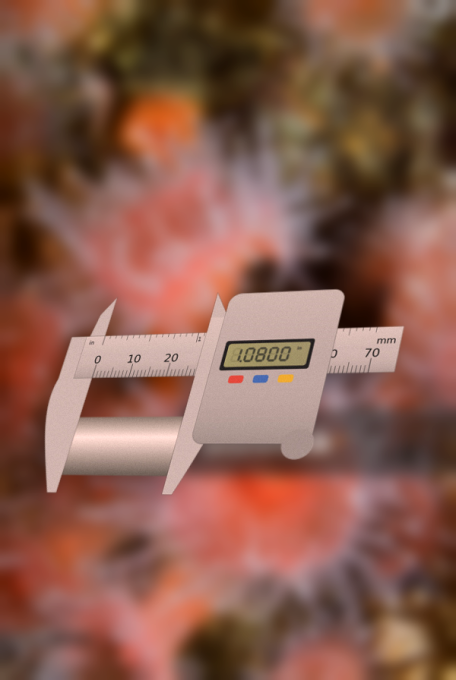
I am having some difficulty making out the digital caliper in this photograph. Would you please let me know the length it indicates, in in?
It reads 1.0800 in
